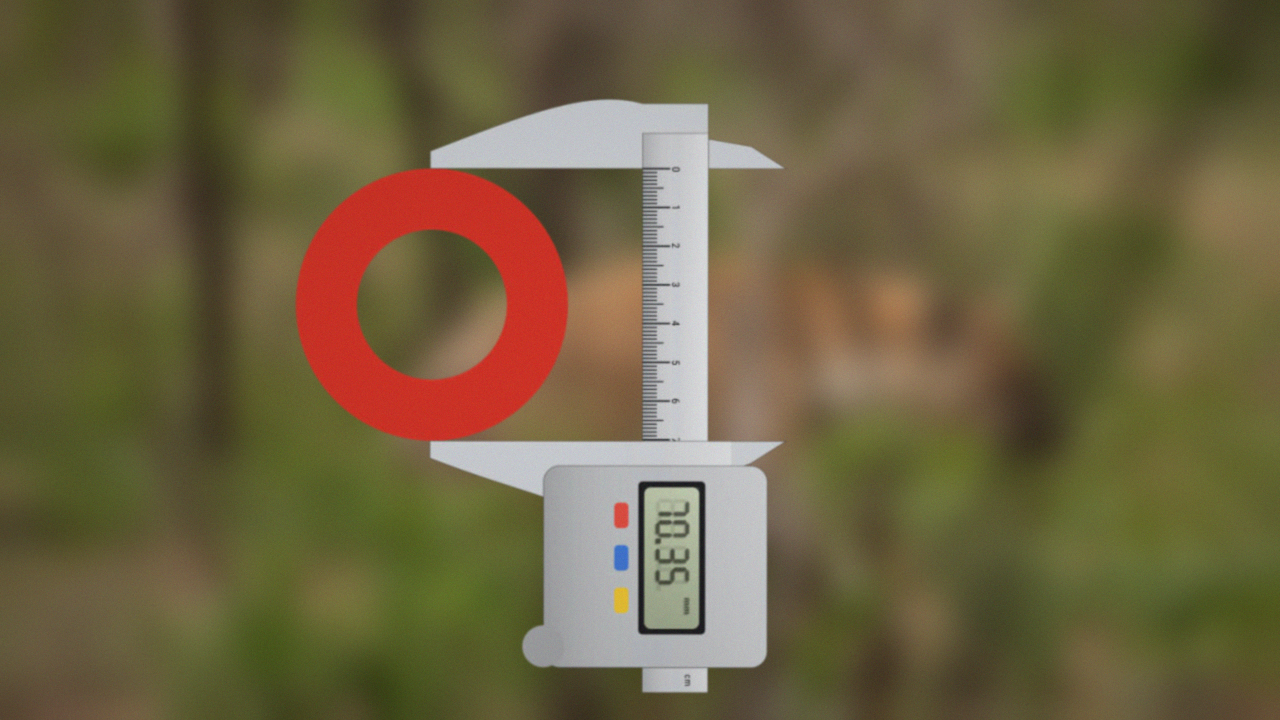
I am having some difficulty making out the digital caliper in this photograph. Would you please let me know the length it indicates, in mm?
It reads 70.35 mm
